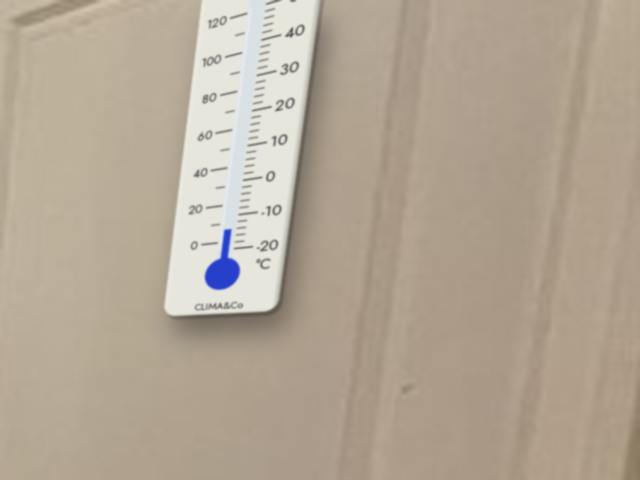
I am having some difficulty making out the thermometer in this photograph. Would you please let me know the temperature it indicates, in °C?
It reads -14 °C
